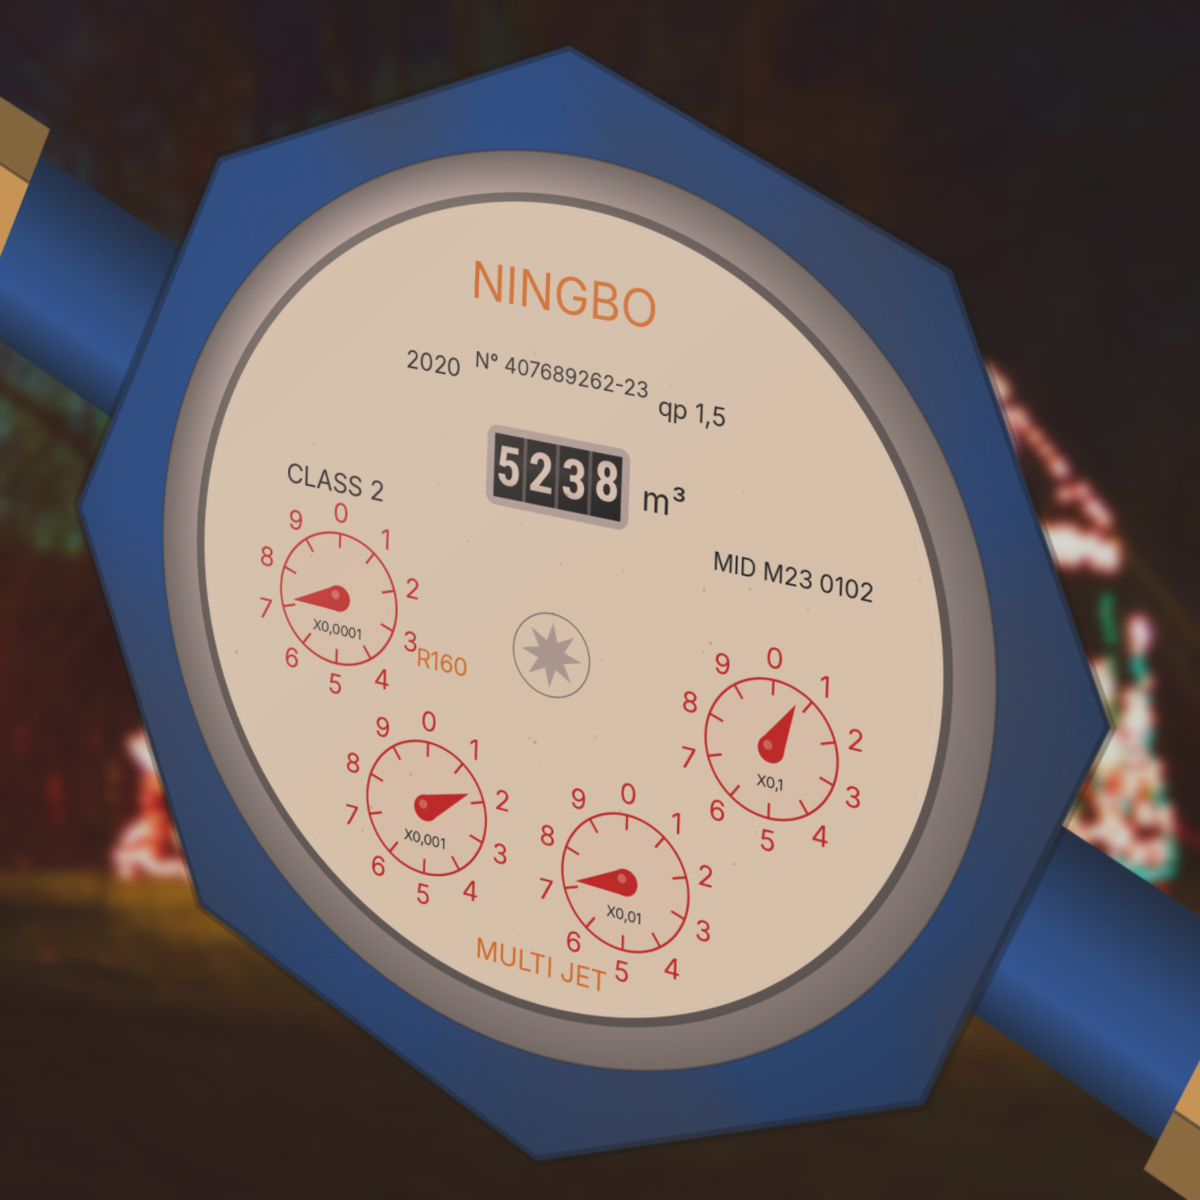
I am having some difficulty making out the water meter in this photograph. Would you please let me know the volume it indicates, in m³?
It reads 5238.0717 m³
